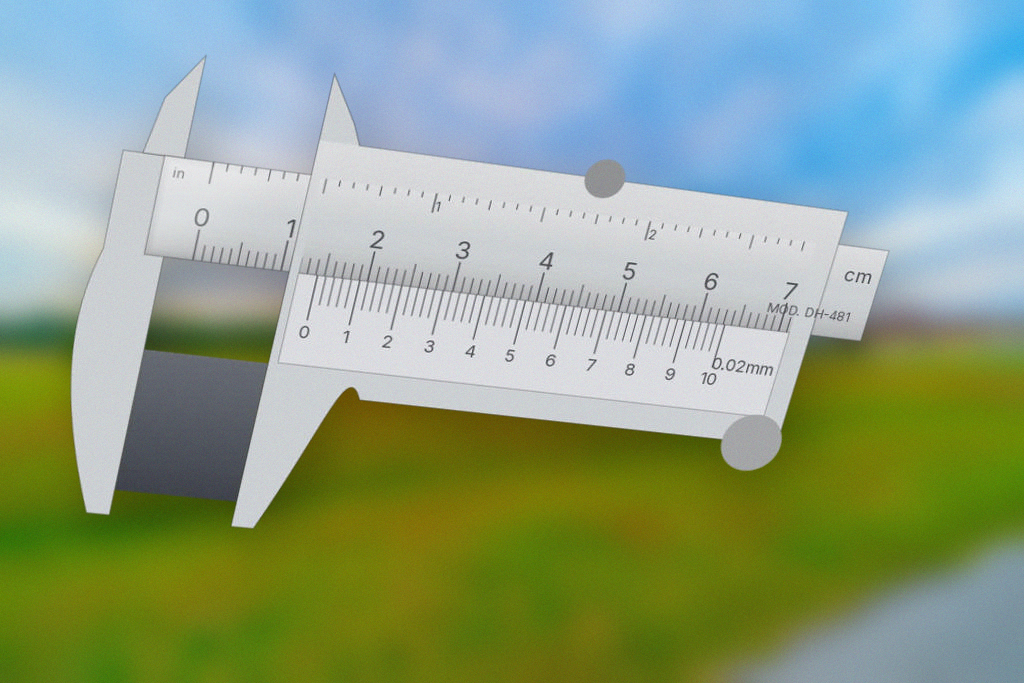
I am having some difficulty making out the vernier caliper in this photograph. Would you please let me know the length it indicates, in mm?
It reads 14.2 mm
